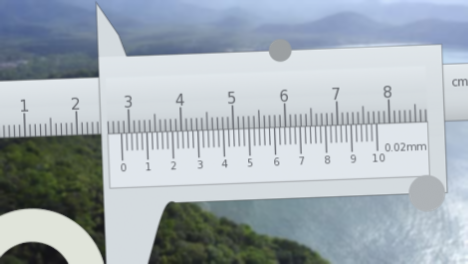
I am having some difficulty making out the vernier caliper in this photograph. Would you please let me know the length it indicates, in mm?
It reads 28.5 mm
